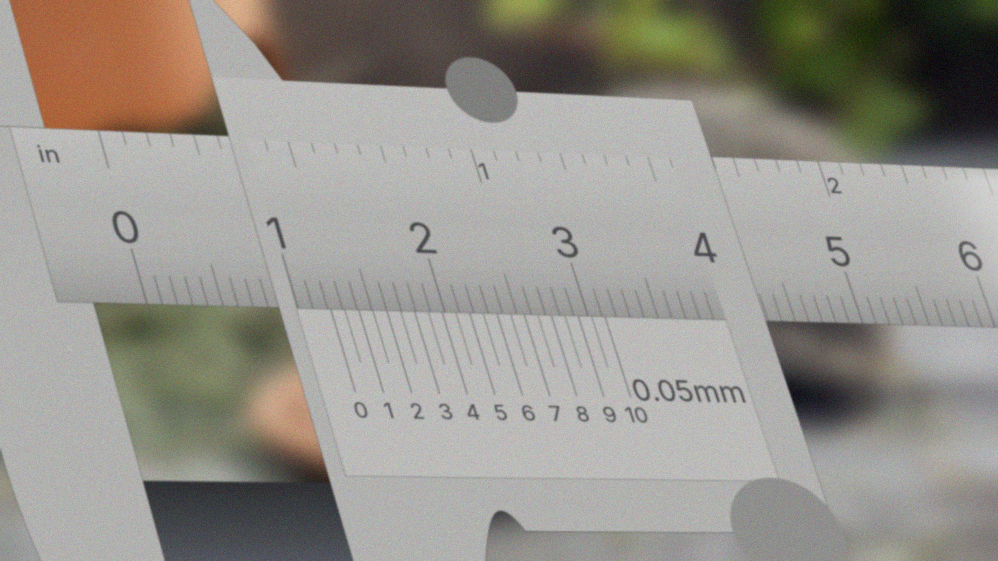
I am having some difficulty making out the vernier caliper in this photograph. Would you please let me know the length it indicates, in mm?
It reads 12.2 mm
